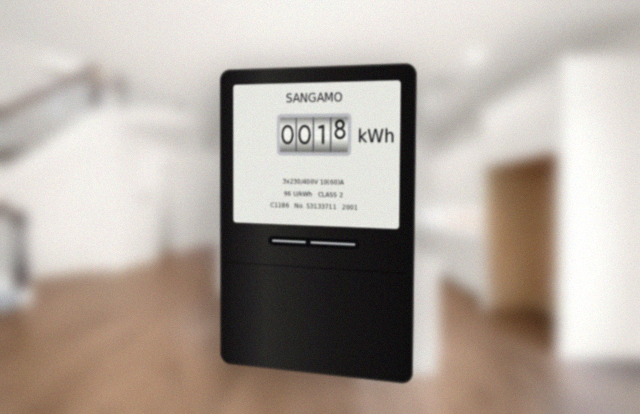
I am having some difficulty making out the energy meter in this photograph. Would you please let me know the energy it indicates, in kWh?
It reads 18 kWh
